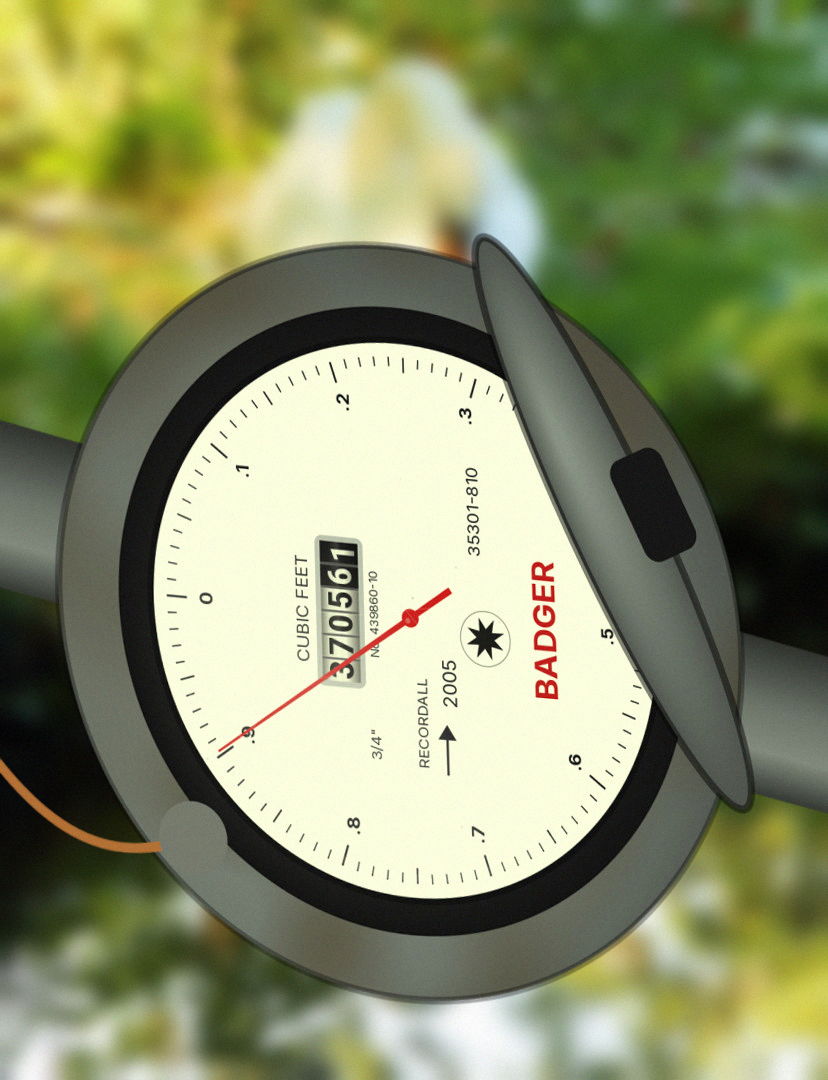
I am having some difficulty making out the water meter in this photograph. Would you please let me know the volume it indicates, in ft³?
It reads 370560.90 ft³
